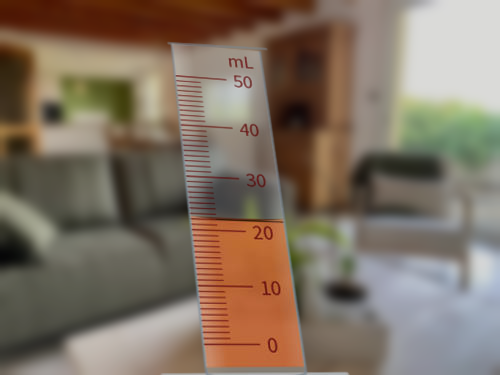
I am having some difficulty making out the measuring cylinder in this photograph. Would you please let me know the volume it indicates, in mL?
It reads 22 mL
